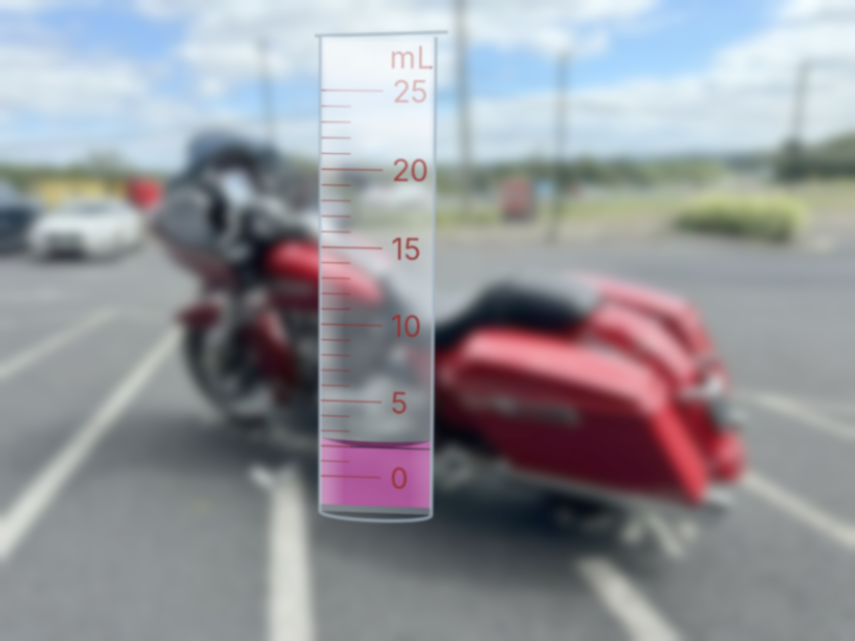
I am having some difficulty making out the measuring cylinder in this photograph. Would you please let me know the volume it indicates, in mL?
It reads 2 mL
